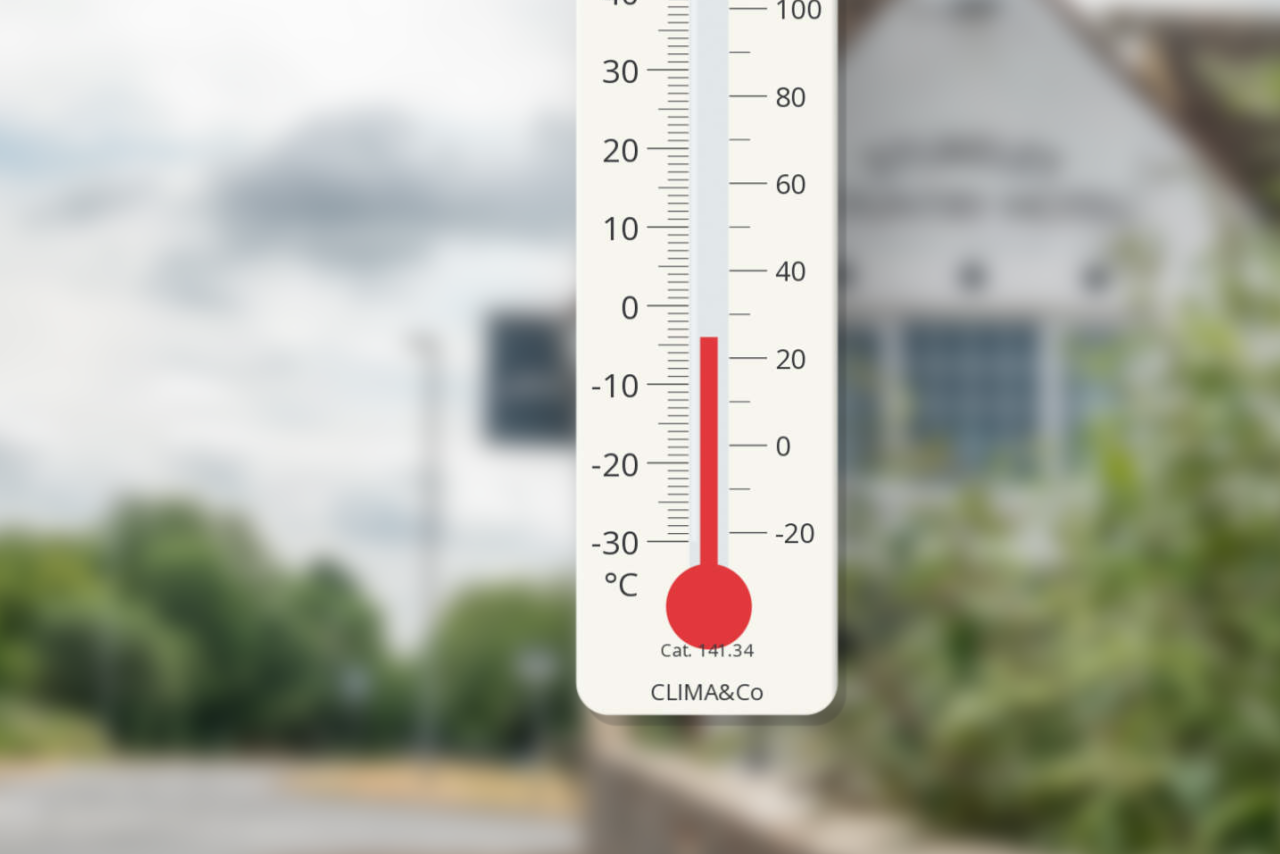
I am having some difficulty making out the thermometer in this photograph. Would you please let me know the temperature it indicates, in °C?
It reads -4 °C
